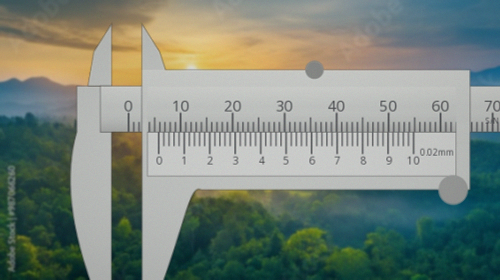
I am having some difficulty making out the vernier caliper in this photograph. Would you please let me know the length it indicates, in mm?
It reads 5.8 mm
